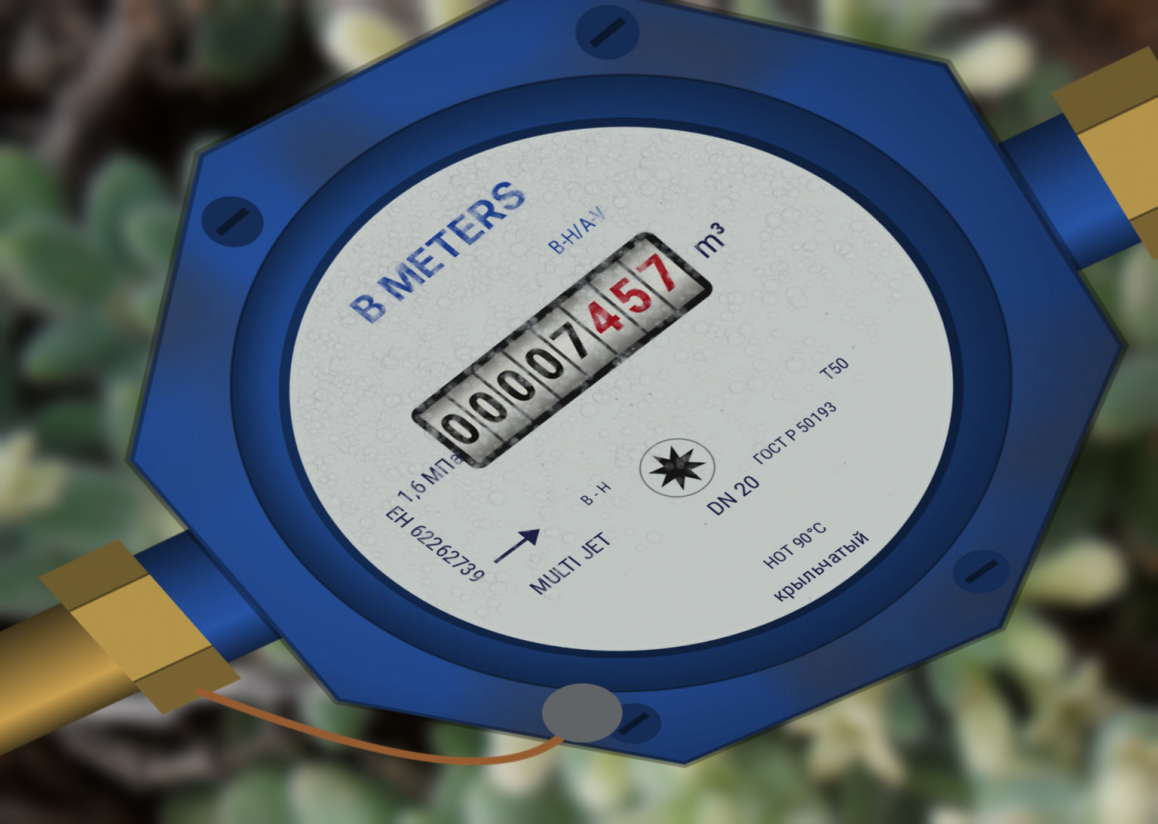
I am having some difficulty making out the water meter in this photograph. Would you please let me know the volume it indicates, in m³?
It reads 7.457 m³
